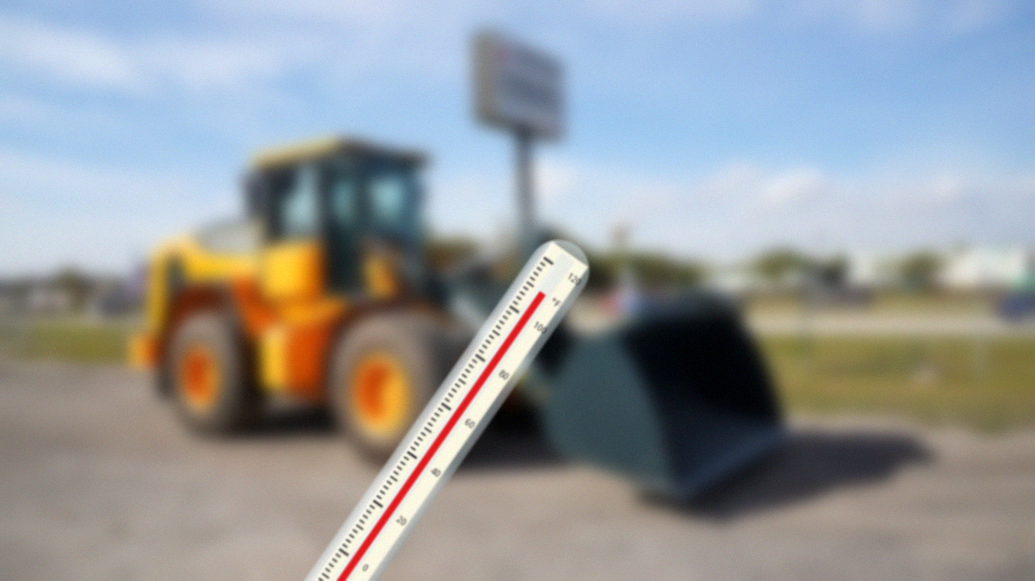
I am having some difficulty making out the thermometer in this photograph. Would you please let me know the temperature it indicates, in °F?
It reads 110 °F
